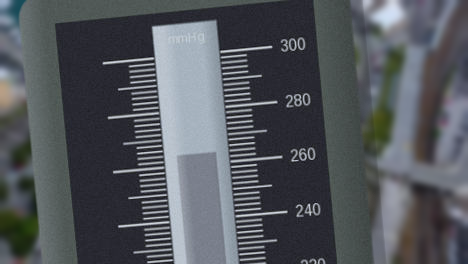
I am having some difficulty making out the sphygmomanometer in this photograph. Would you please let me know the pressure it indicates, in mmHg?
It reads 264 mmHg
